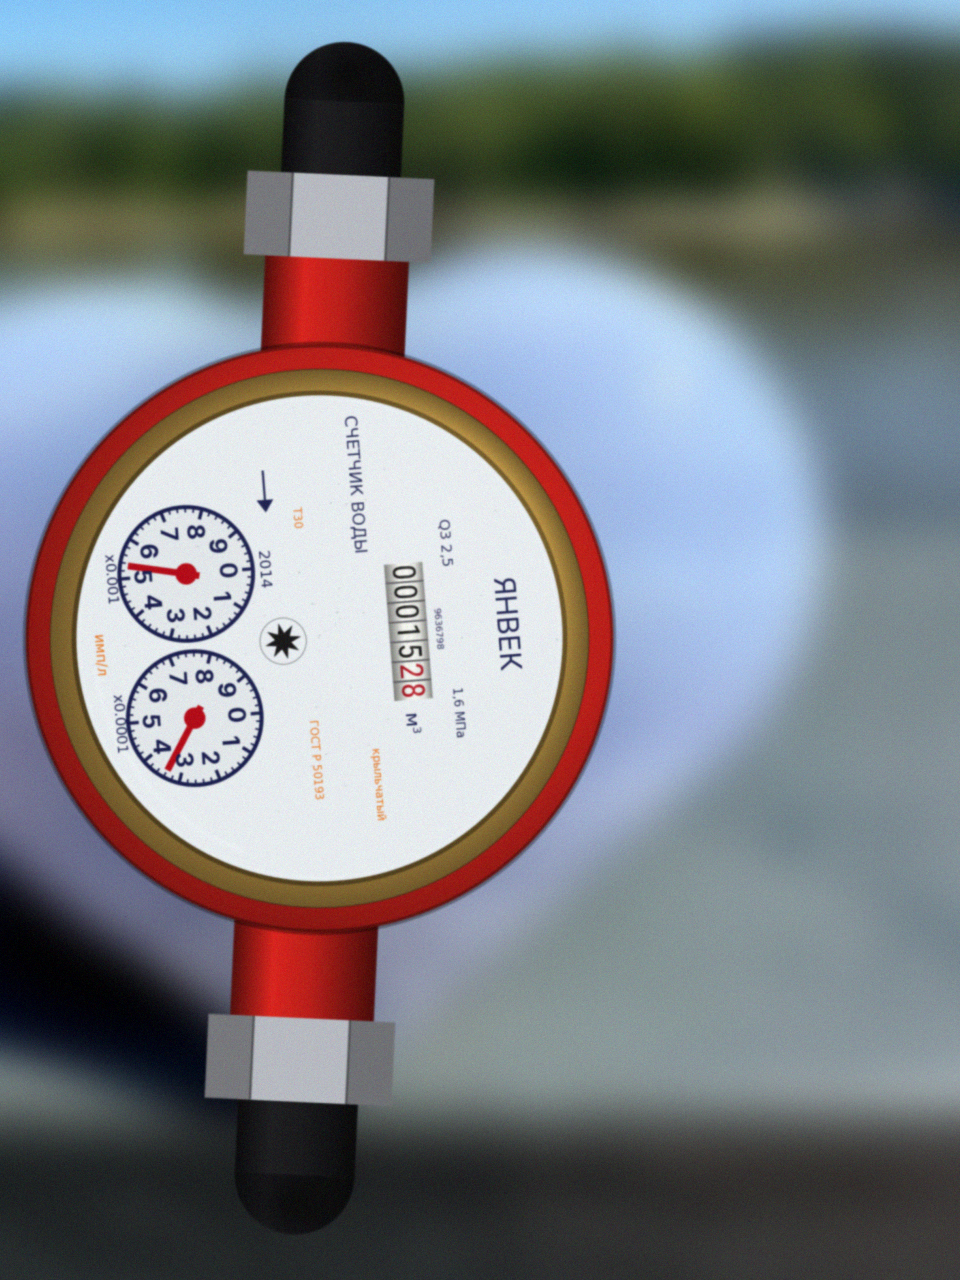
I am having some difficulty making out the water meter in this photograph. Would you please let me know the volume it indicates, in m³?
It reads 15.2853 m³
